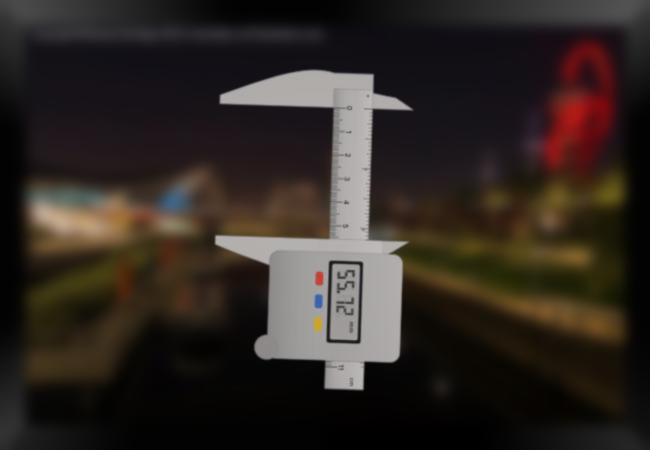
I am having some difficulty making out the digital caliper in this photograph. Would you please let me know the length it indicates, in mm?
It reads 55.72 mm
